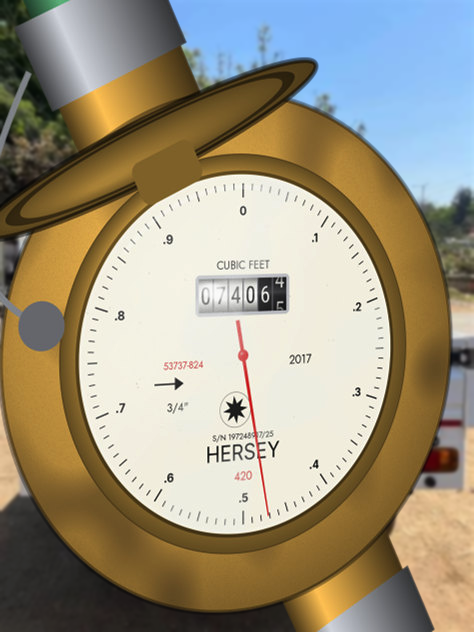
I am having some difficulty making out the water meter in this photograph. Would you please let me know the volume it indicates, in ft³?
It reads 74064.47 ft³
